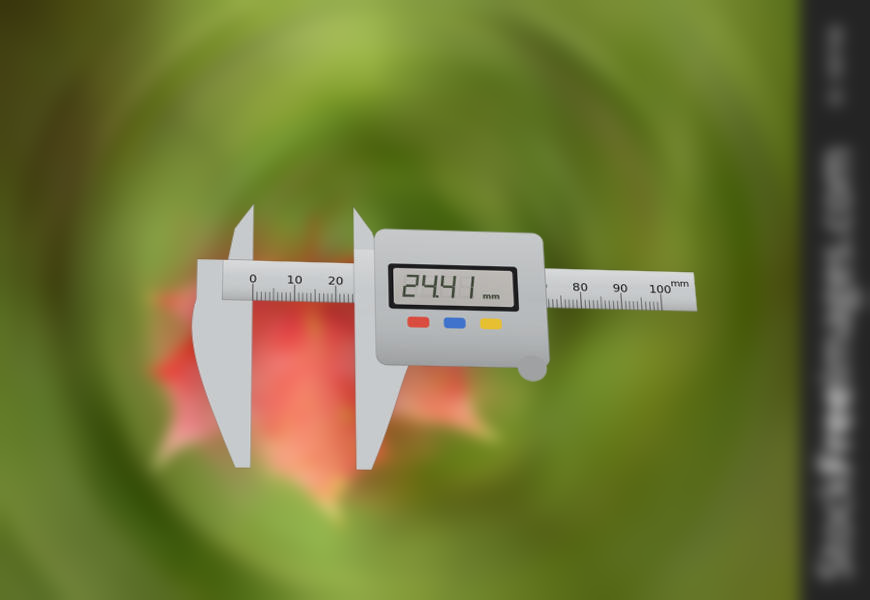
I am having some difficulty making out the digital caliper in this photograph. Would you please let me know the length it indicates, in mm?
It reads 24.41 mm
